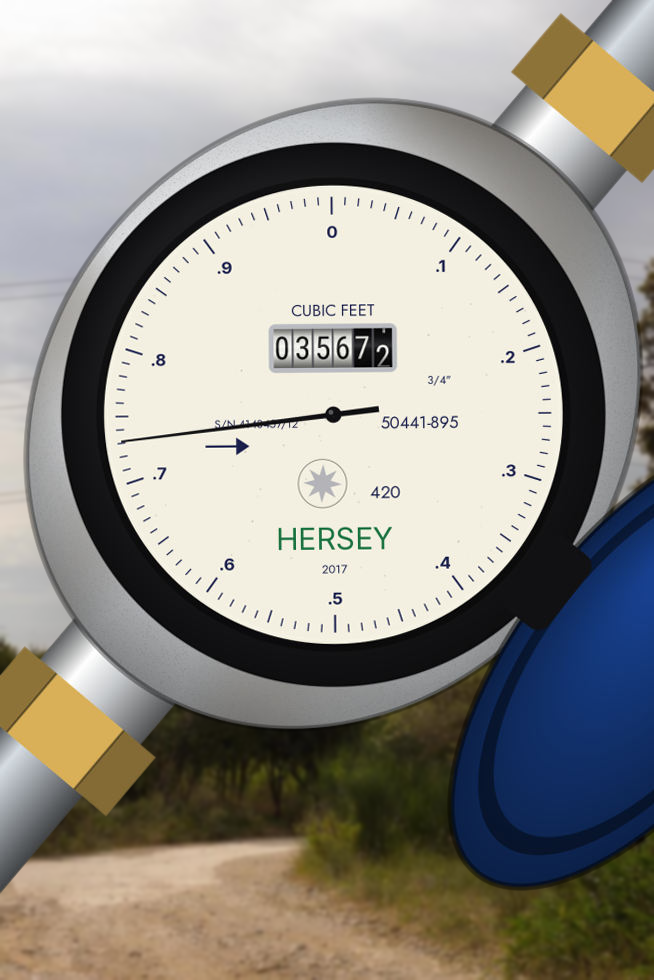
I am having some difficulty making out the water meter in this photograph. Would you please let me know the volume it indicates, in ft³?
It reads 35671.73 ft³
